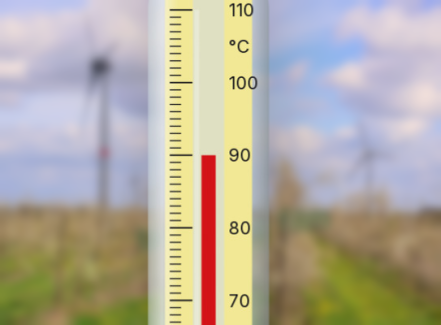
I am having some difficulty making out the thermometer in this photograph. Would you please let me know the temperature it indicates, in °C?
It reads 90 °C
